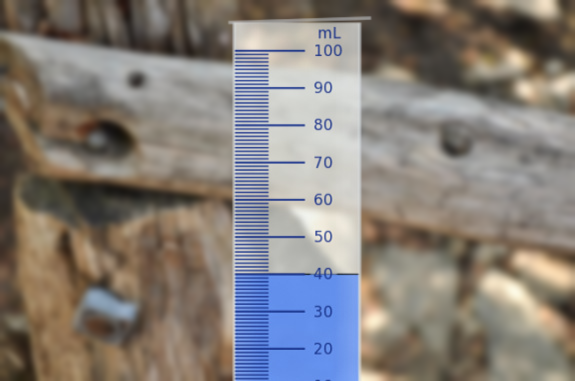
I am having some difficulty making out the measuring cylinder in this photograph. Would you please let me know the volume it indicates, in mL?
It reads 40 mL
